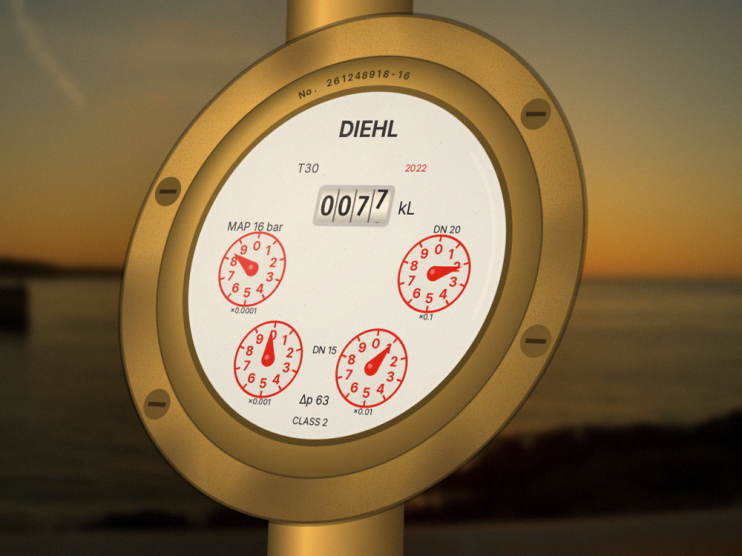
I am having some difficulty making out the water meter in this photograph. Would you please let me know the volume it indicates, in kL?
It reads 77.2098 kL
